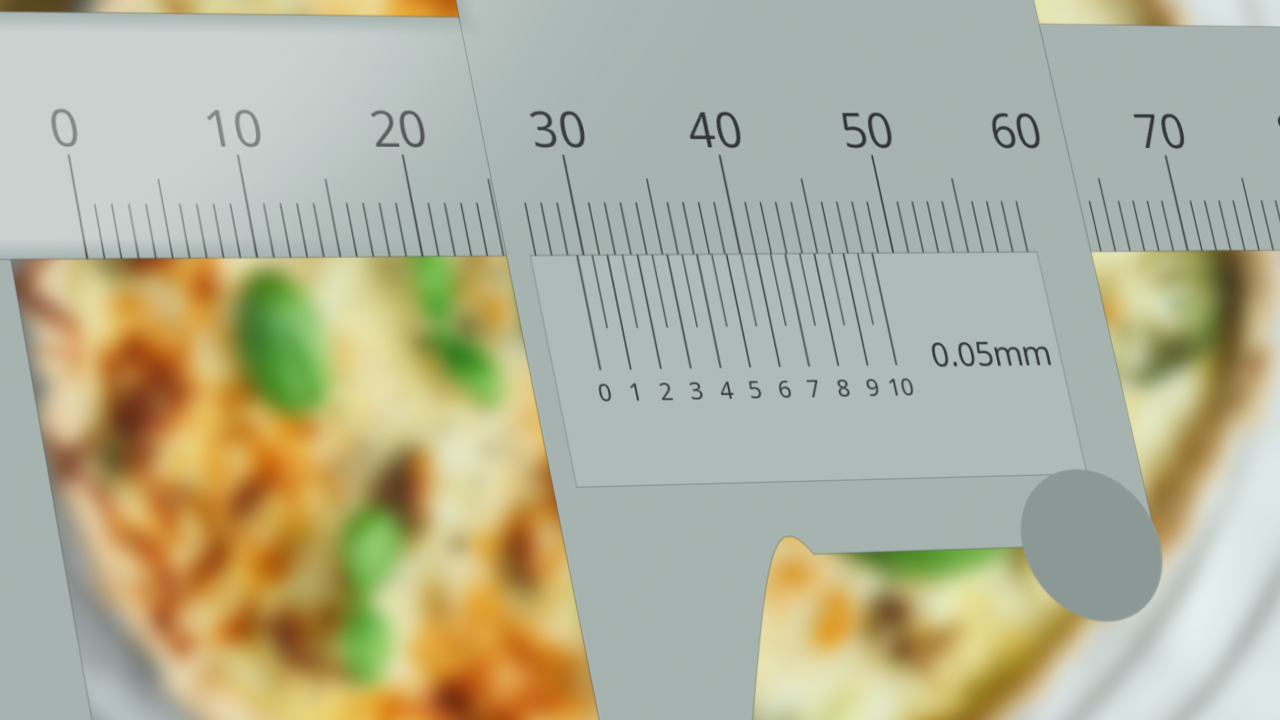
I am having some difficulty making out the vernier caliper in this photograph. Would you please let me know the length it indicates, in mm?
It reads 29.6 mm
